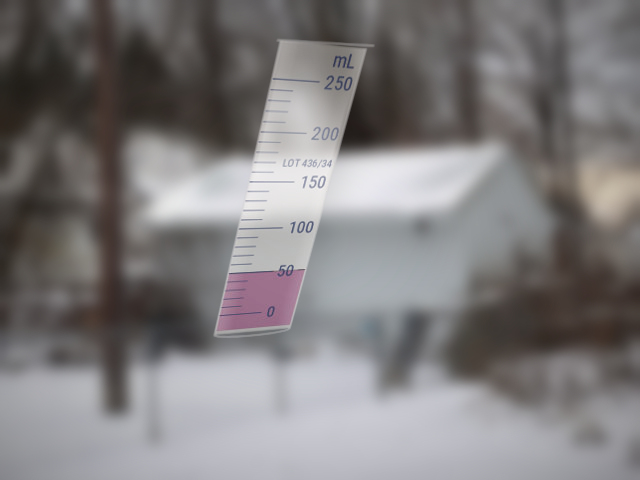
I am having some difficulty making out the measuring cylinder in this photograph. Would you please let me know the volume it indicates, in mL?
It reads 50 mL
